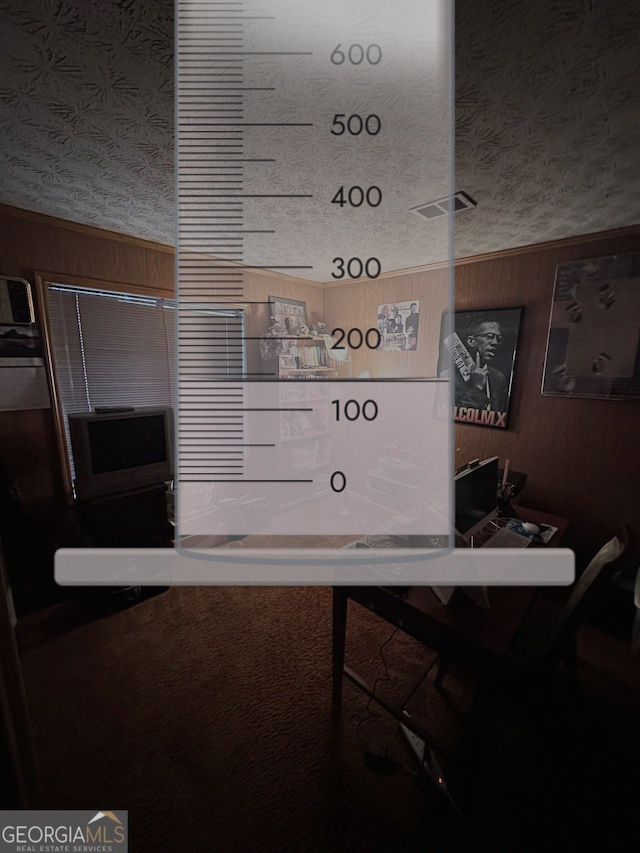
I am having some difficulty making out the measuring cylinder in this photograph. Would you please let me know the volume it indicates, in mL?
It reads 140 mL
